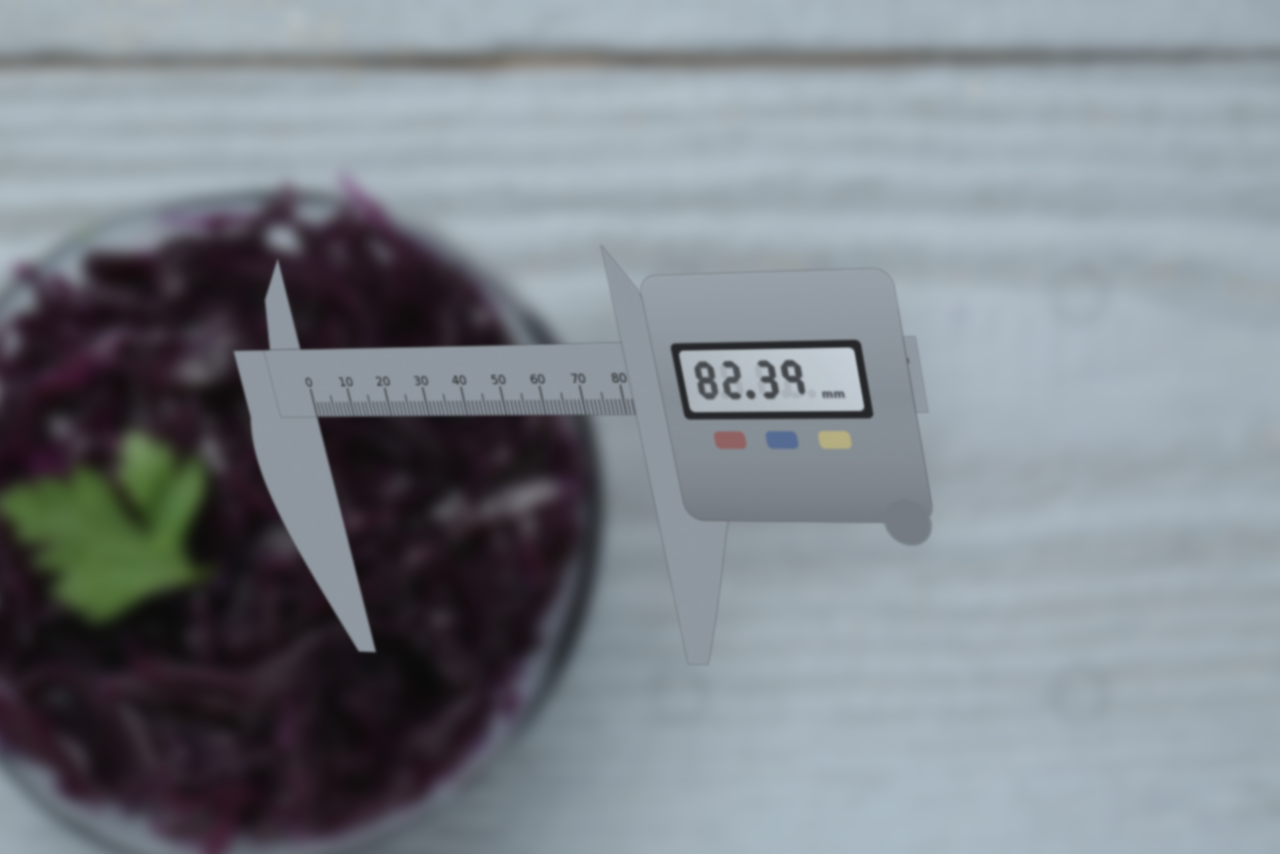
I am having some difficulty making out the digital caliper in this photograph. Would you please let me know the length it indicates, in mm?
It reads 82.39 mm
